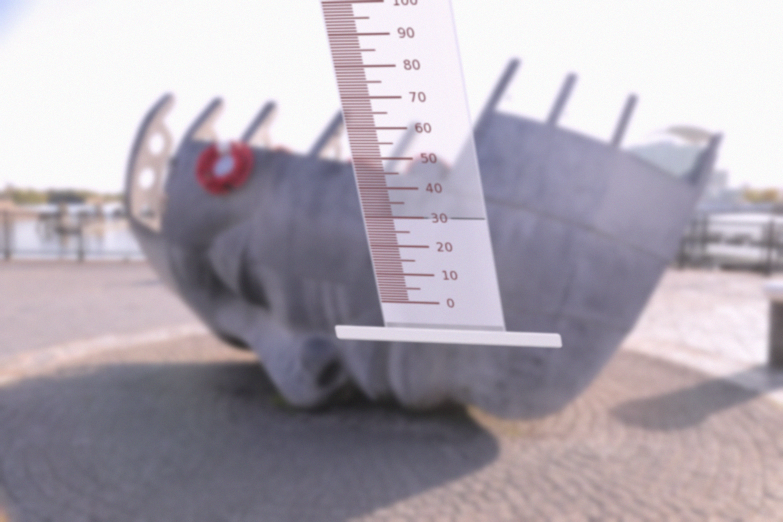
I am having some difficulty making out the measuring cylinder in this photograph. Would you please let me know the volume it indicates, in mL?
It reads 30 mL
